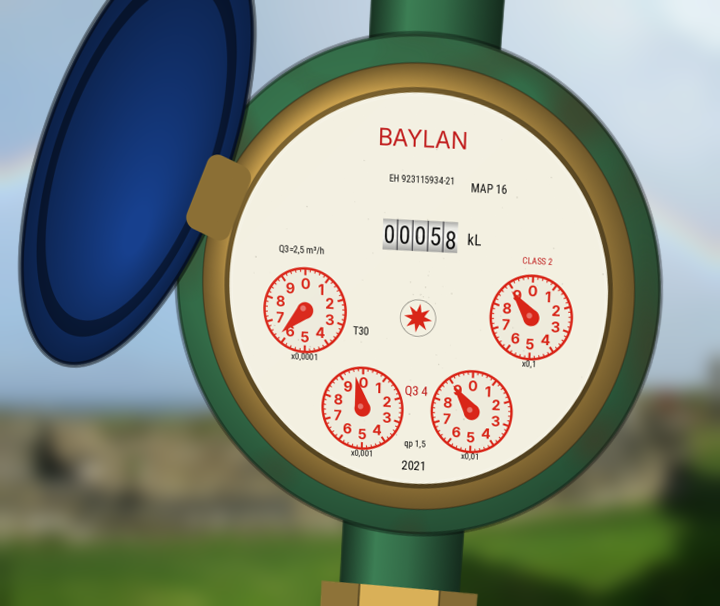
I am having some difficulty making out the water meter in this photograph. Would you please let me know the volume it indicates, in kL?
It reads 57.8896 kL
